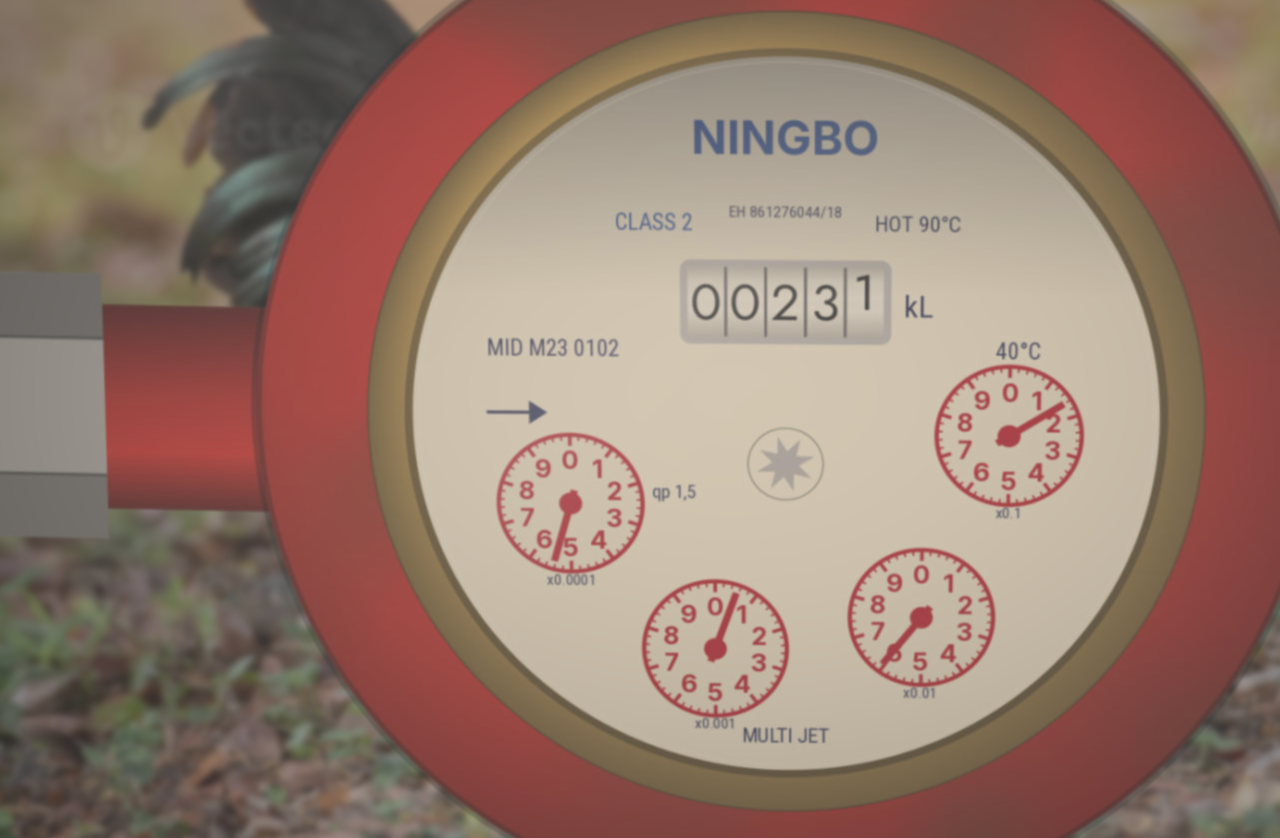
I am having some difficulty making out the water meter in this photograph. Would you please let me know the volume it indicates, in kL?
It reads 231.1605 kL
